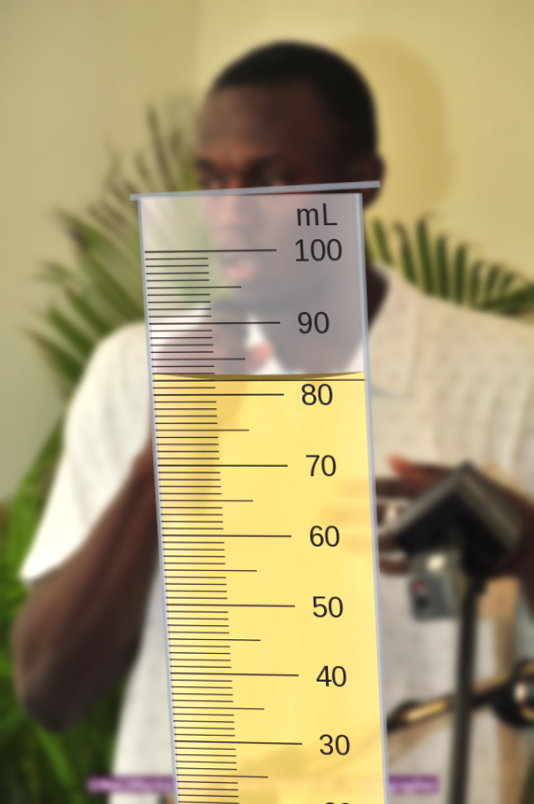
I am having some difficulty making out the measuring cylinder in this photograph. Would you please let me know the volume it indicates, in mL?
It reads 82 mL
